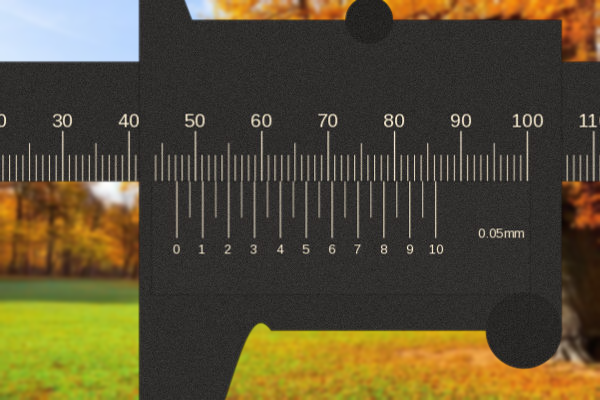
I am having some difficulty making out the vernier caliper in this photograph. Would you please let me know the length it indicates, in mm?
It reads 47.2 mm
